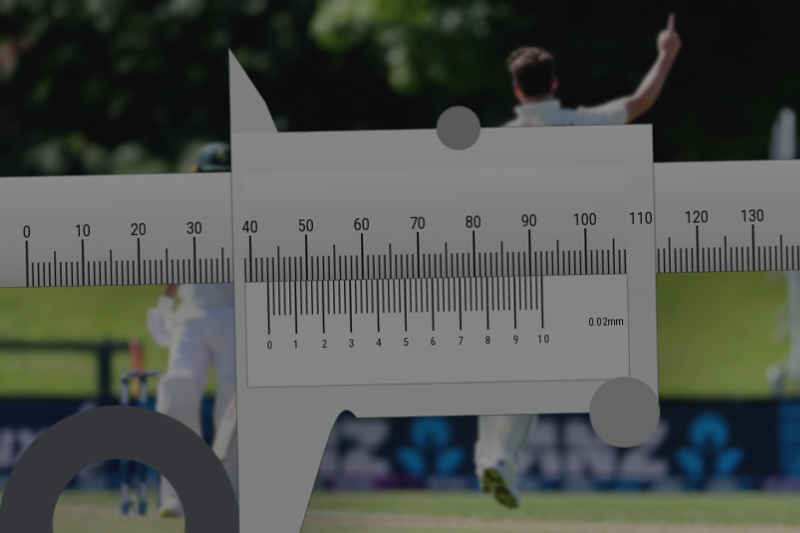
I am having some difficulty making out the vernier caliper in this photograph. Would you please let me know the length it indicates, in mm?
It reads 43.0 mm
